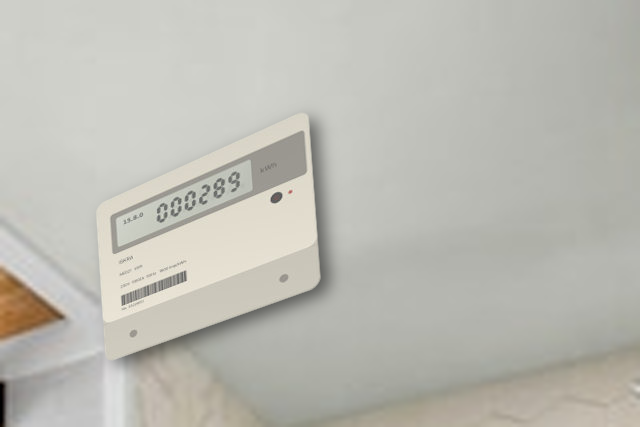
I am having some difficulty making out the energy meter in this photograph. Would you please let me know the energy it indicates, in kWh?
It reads 289 kWh
